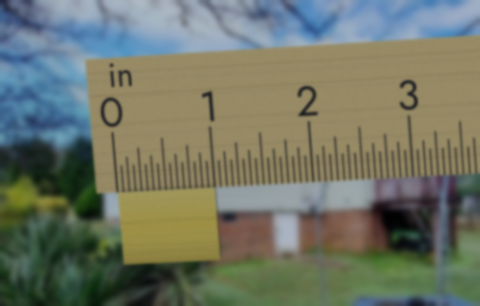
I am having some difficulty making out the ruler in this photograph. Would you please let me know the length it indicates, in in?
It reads 1 in
